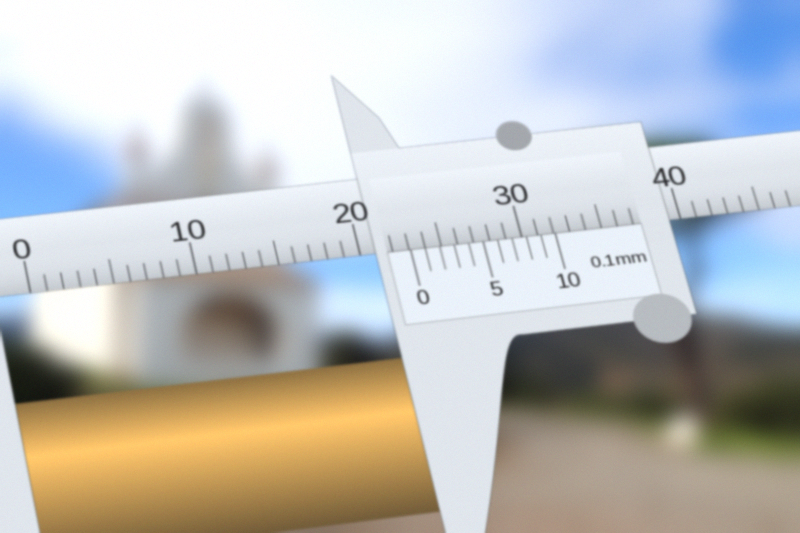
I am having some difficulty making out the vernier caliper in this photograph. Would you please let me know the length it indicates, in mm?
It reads 23.1 mm
